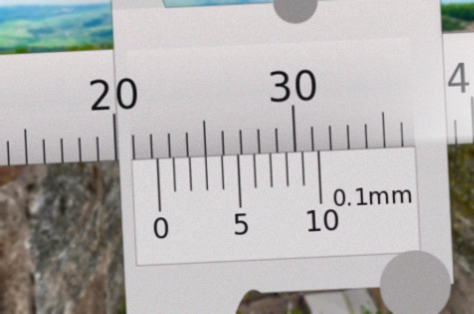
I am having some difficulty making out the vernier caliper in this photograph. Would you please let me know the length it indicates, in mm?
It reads 22.3 mm
